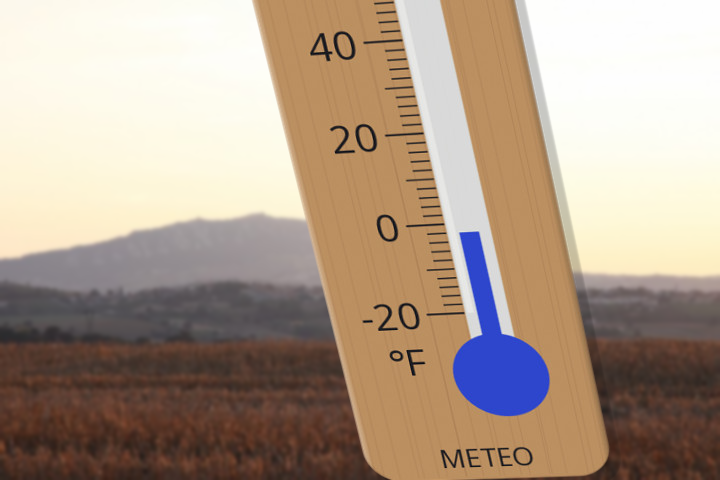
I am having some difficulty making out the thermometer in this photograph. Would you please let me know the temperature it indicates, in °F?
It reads -2 °F
